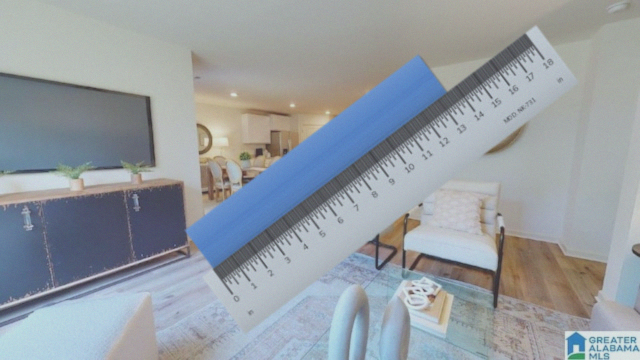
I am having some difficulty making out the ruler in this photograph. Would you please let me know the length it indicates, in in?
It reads 13.5 in
